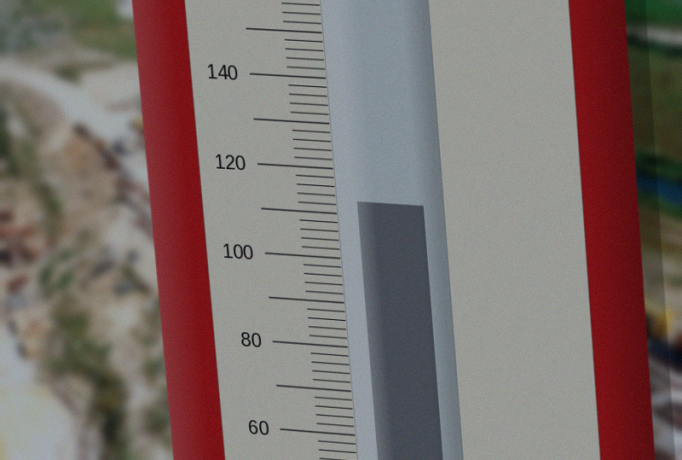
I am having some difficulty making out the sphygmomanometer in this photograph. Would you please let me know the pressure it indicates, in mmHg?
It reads 113 mmHg
